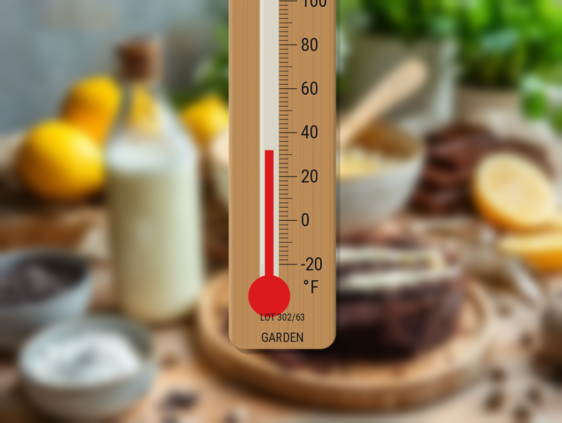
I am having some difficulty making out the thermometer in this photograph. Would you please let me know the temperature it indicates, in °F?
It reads 32 °F
